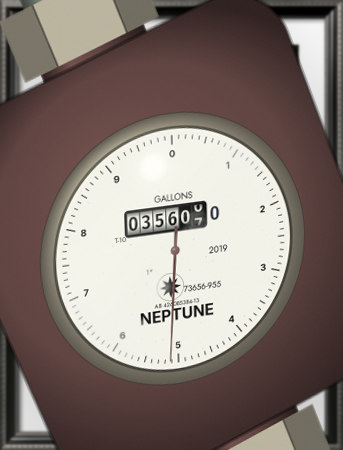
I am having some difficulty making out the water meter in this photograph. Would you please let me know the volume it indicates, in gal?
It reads 356065.1 gal
